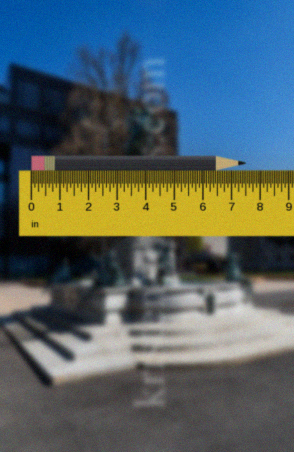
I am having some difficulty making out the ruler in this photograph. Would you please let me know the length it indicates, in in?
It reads 7.5 in
